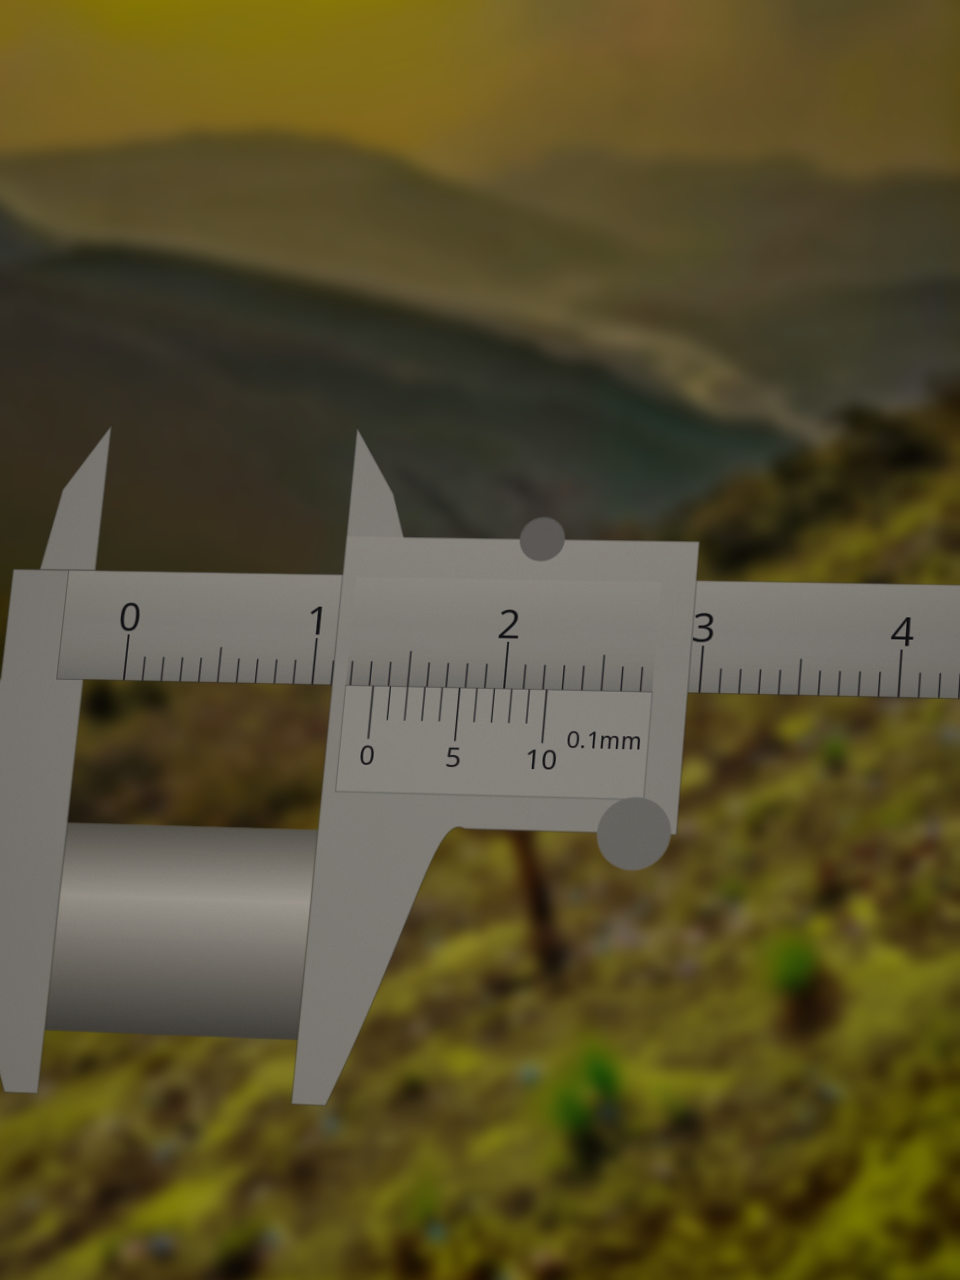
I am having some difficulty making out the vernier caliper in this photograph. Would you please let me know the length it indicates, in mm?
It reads 13.2 mm
